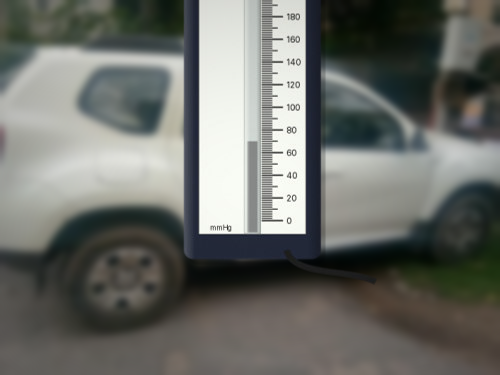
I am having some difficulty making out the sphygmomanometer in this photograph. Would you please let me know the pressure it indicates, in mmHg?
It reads 70 mmHg
